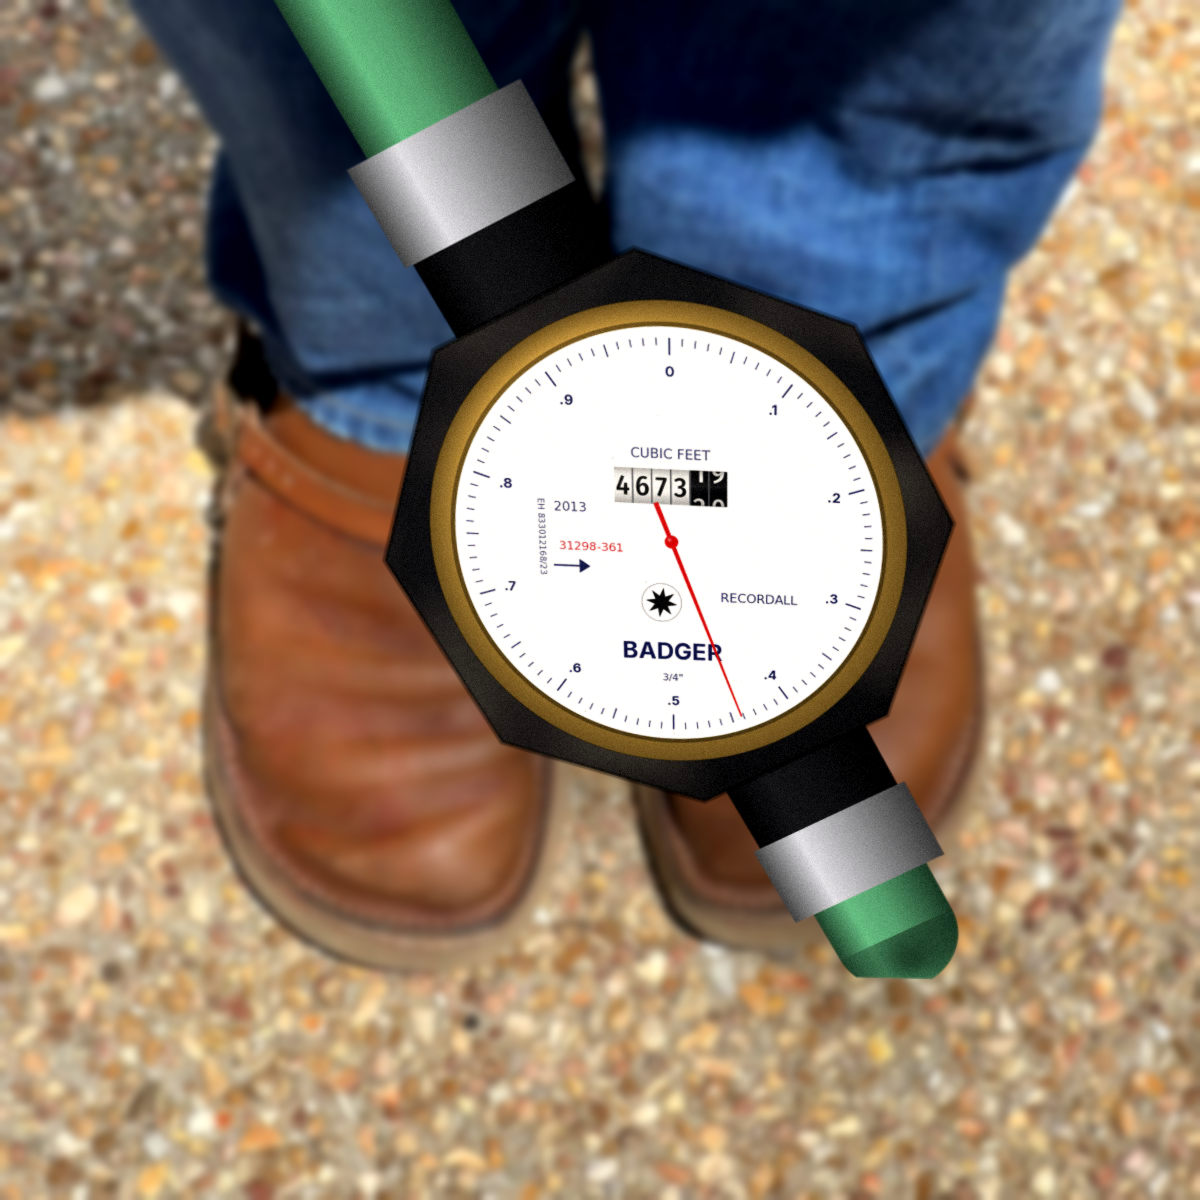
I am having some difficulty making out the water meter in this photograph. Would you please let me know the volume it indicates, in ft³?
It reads 467319.44 ft³
